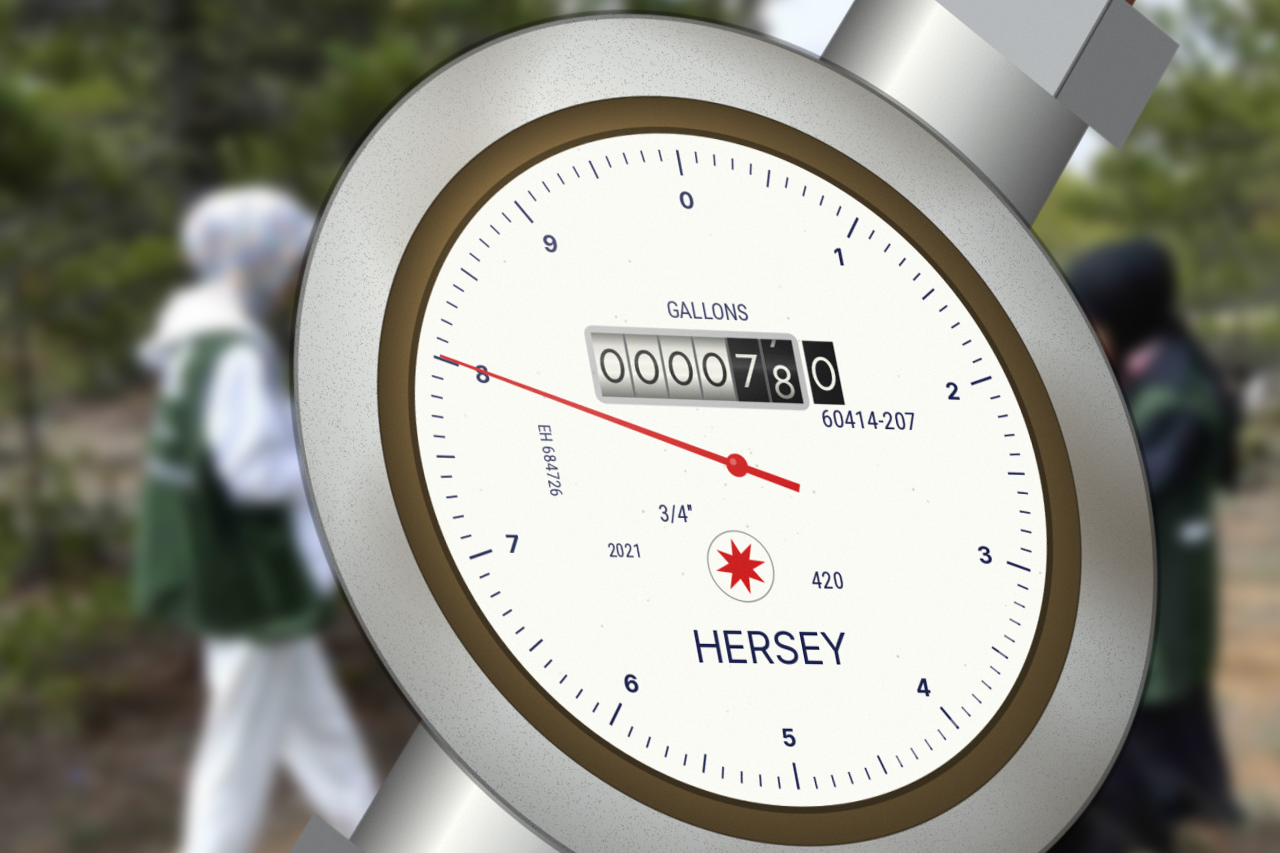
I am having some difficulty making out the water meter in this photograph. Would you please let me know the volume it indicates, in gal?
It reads 778.0 gal
